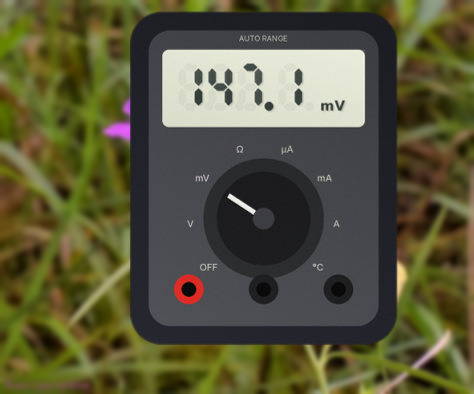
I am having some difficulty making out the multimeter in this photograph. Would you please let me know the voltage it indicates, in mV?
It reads 147.1 mV
